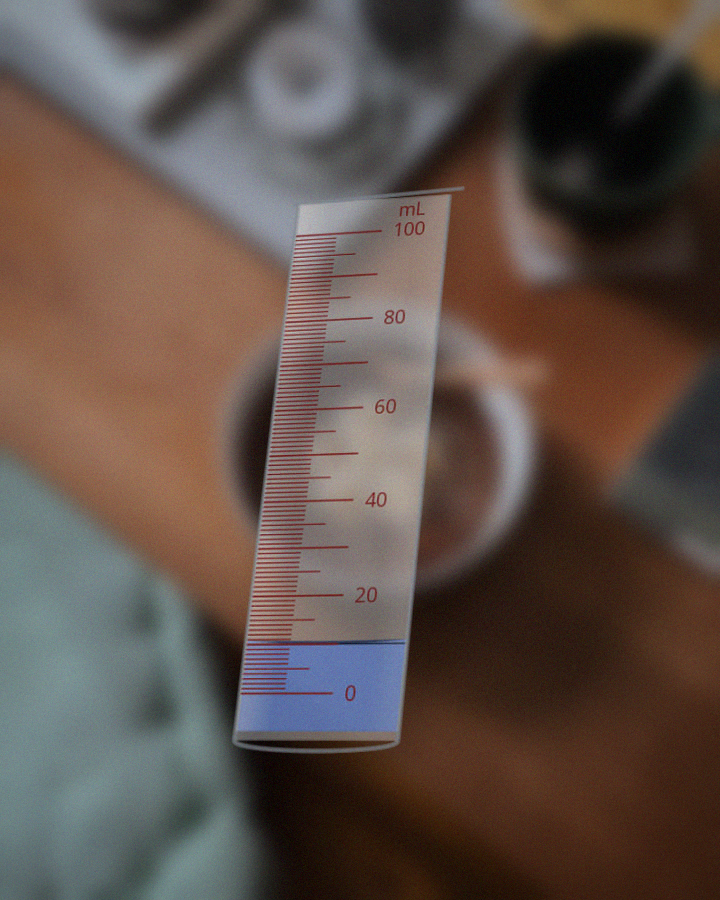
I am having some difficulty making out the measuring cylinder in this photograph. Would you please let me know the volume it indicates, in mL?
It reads 10 mL
